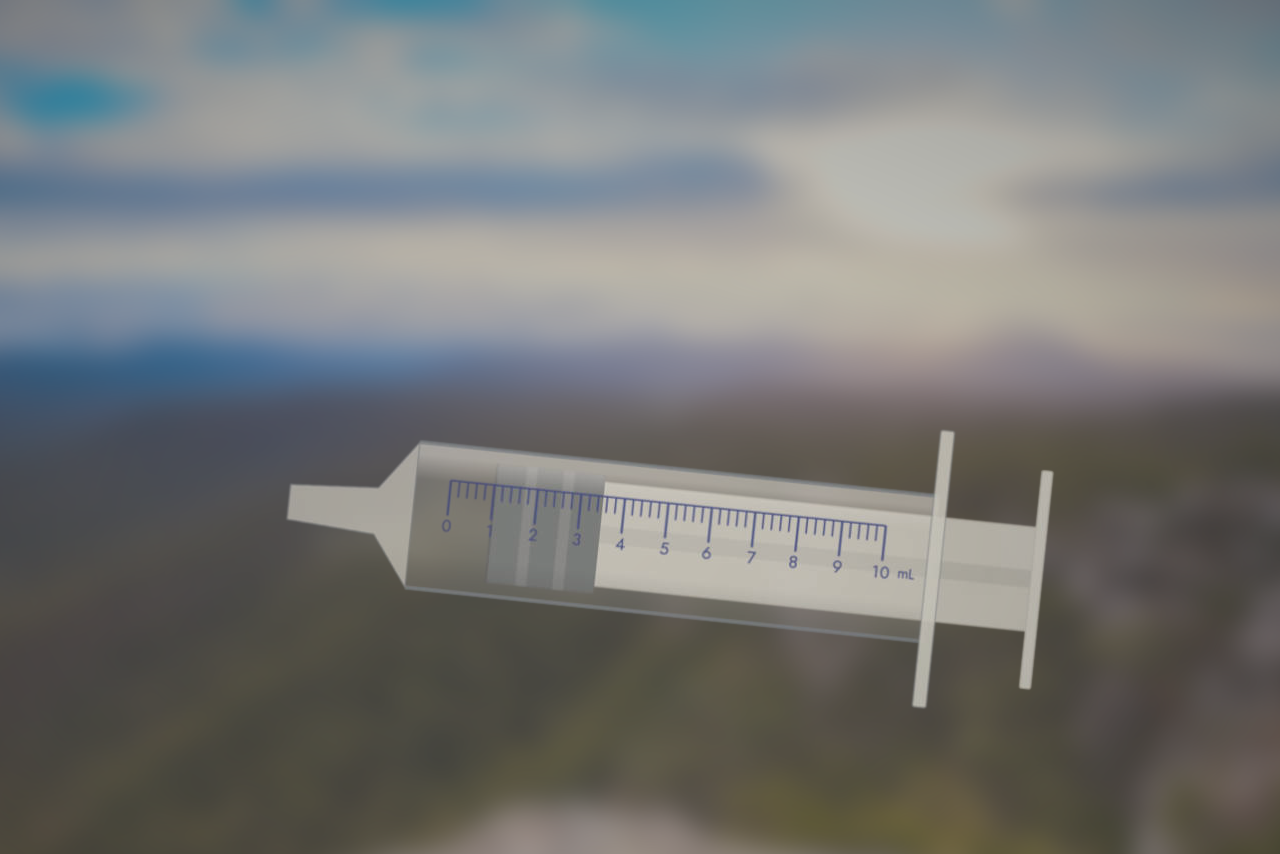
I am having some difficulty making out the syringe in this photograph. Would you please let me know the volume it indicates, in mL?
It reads 1 mL
